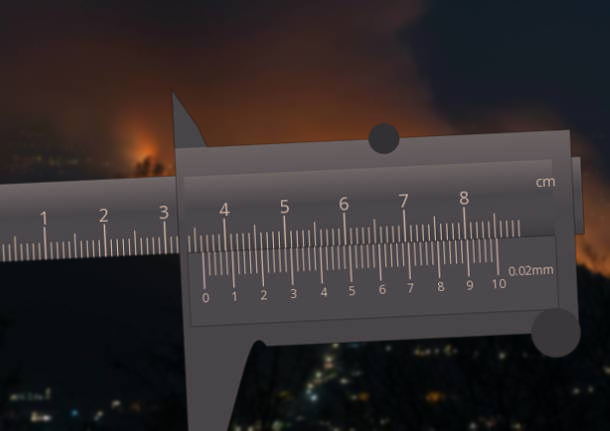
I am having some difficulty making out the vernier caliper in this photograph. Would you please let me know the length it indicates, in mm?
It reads 36.2 mm
